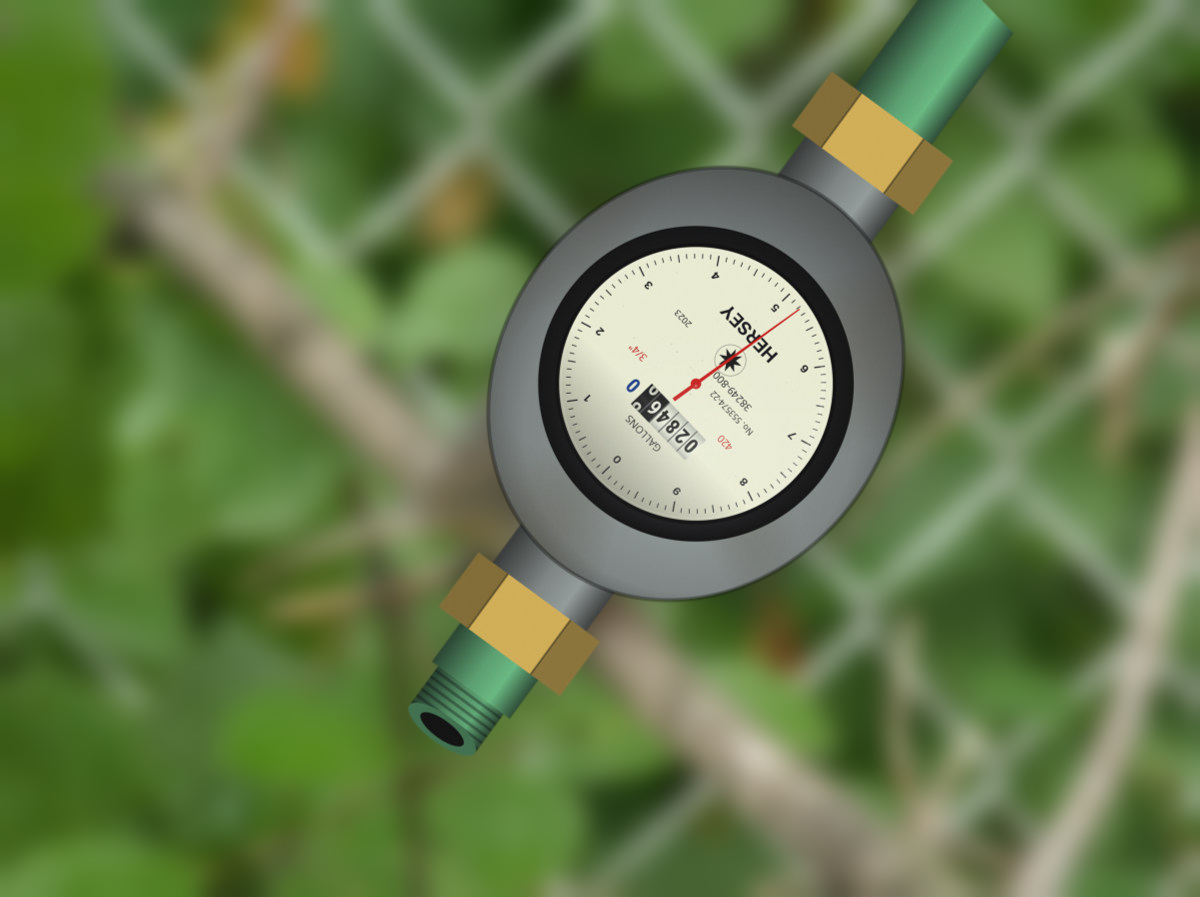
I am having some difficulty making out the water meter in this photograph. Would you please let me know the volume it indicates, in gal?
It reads 284685.2 gal
